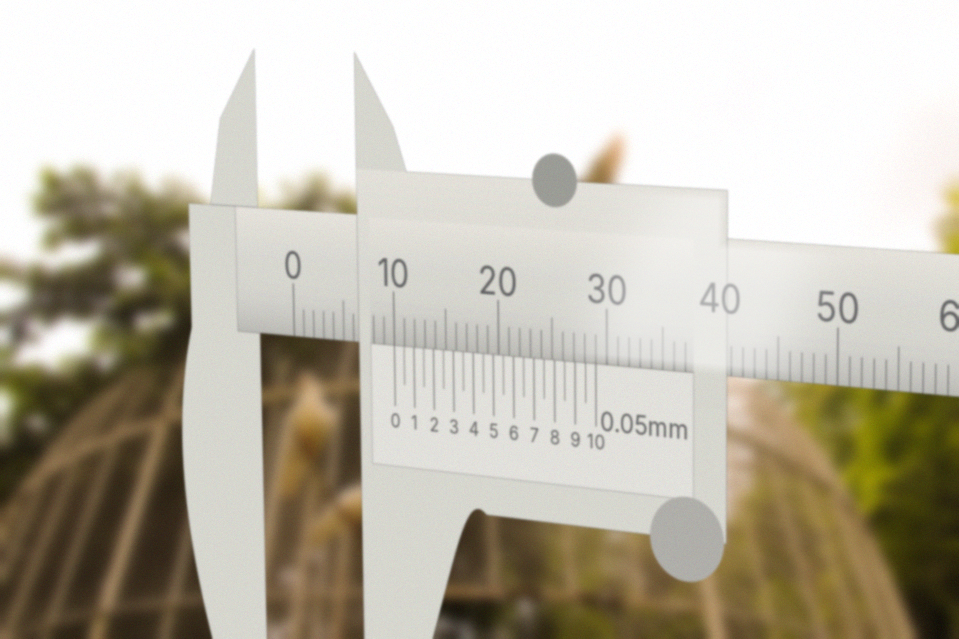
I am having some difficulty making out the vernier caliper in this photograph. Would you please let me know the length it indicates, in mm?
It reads 10.0 mm
